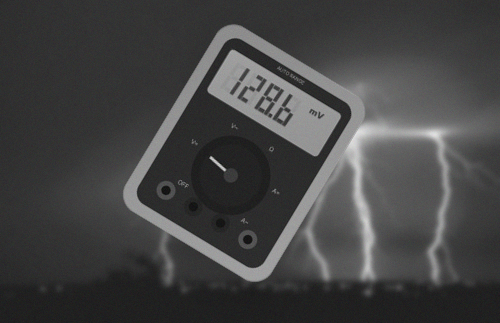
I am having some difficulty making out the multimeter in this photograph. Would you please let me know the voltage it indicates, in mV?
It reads 128.6 mV
